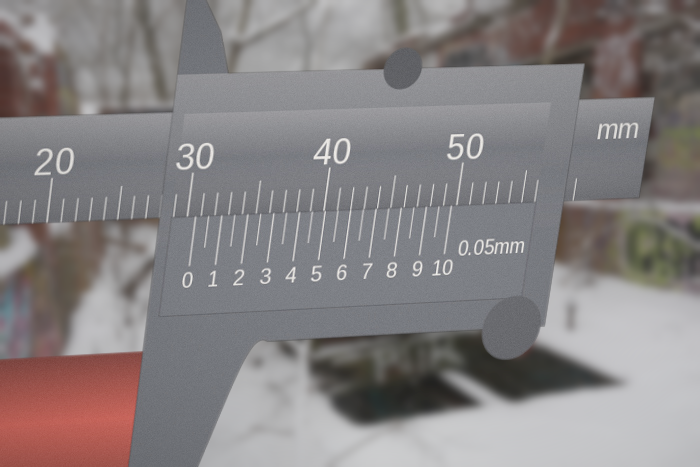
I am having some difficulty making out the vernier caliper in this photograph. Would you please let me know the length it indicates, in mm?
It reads 30.6 mm
